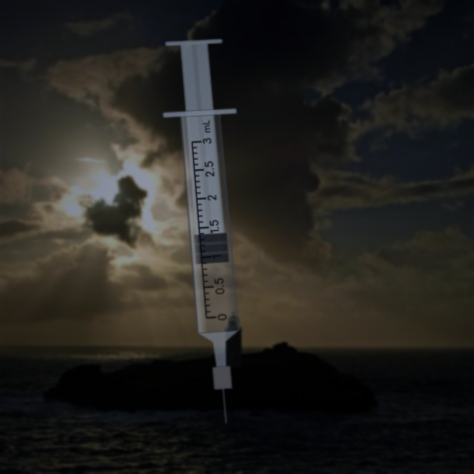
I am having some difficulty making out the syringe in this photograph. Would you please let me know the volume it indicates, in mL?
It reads 0.9 mL
